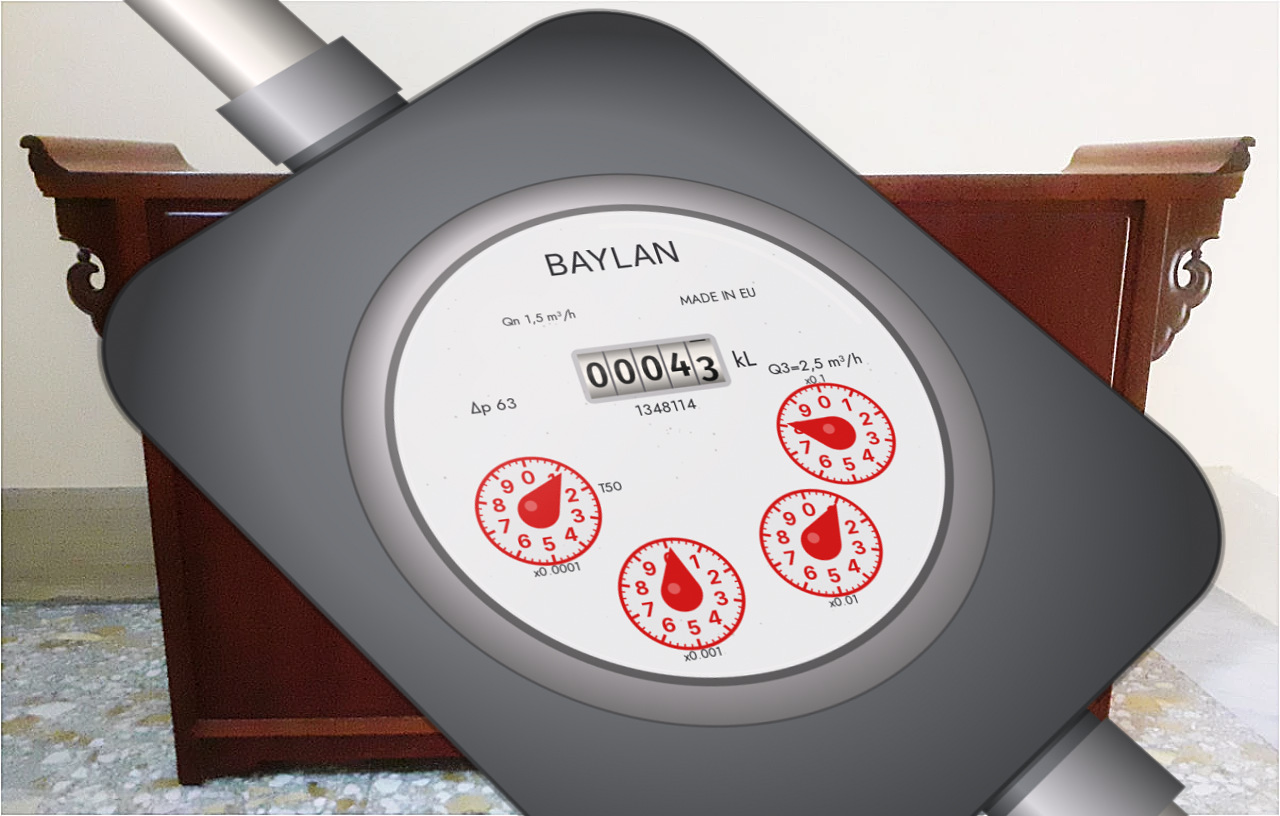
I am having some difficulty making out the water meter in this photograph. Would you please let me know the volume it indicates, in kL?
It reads 42.8101 kL
